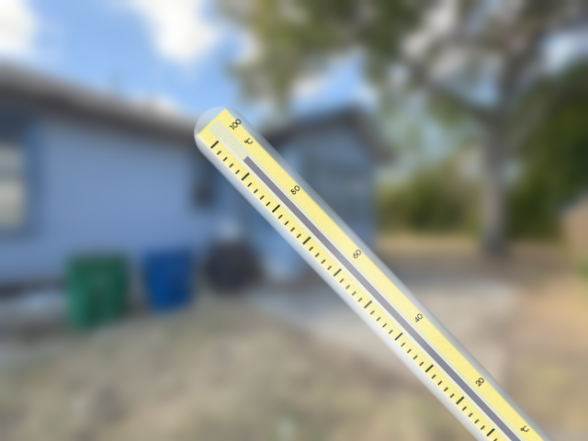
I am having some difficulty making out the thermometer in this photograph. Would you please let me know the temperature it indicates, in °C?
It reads 93 °C
